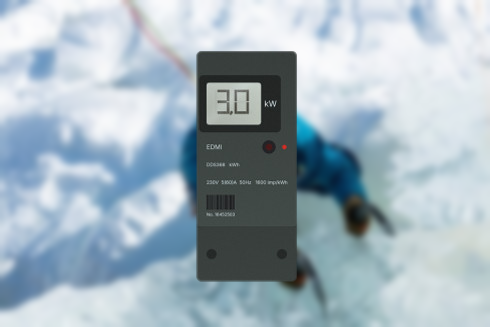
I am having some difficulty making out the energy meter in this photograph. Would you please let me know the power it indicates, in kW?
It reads 3.0 kW
